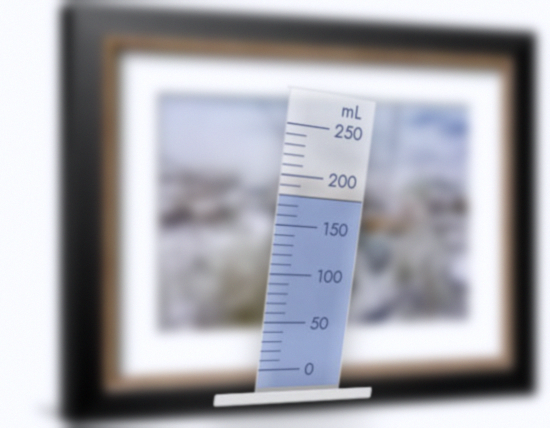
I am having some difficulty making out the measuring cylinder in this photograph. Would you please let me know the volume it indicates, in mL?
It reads 180 mL
